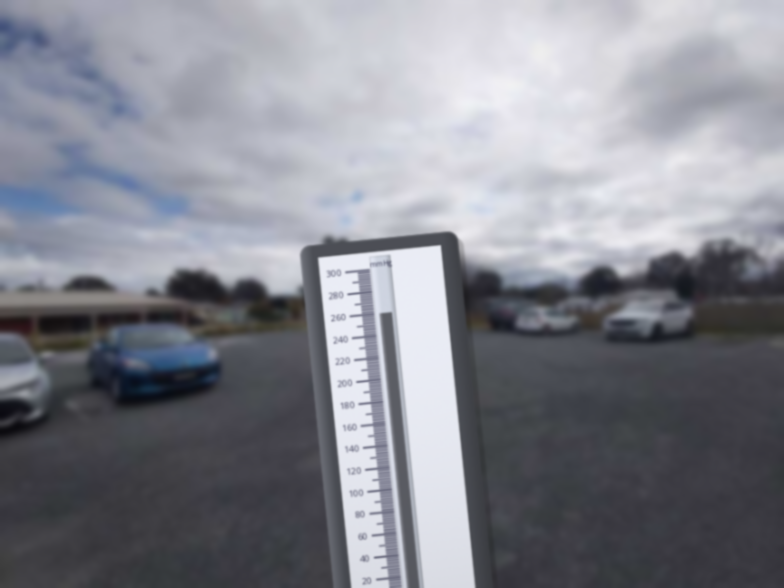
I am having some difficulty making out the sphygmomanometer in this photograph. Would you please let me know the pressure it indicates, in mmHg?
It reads 260 mmHg
